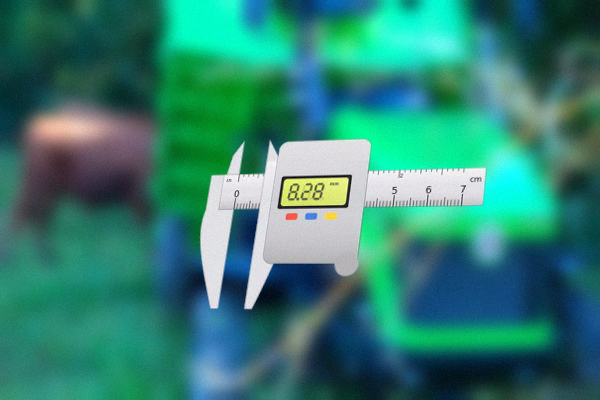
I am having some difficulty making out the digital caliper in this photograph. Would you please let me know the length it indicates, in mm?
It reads 8.28 mm
